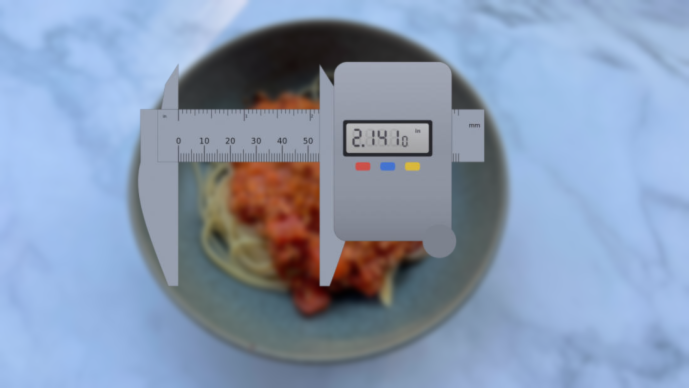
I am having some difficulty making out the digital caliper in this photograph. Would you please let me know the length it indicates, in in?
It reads 2.1410 in
